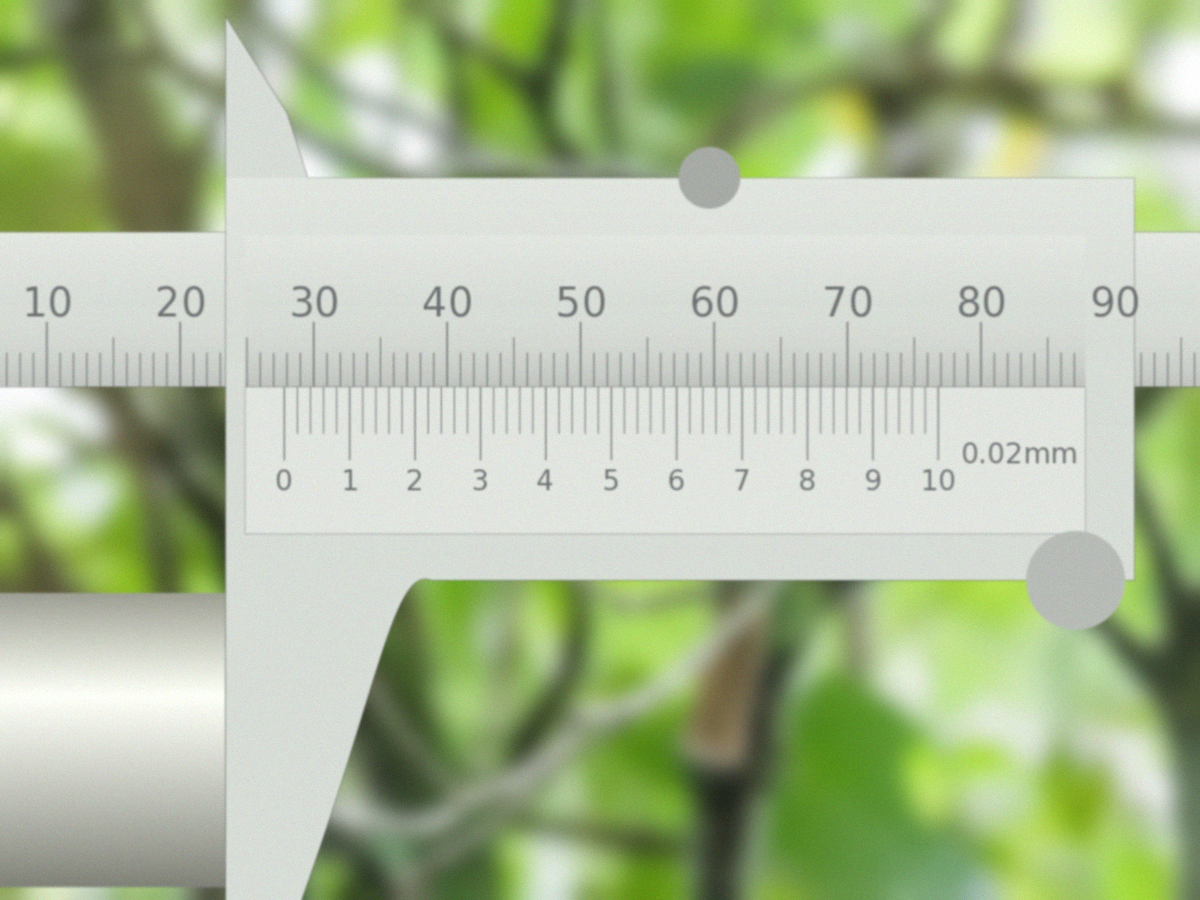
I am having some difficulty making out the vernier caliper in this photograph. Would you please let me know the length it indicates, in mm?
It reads 27.8 mm
